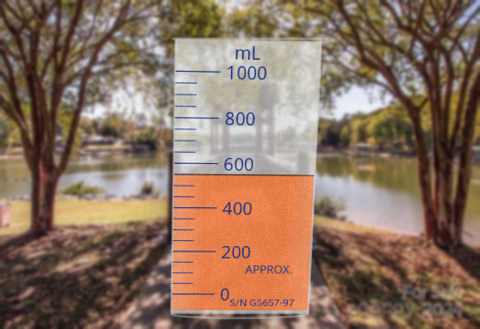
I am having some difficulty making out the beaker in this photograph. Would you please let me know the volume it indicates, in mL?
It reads 550 mL
